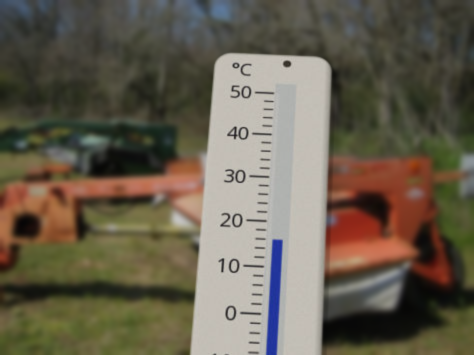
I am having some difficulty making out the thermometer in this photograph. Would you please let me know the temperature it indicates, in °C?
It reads 16 °C
